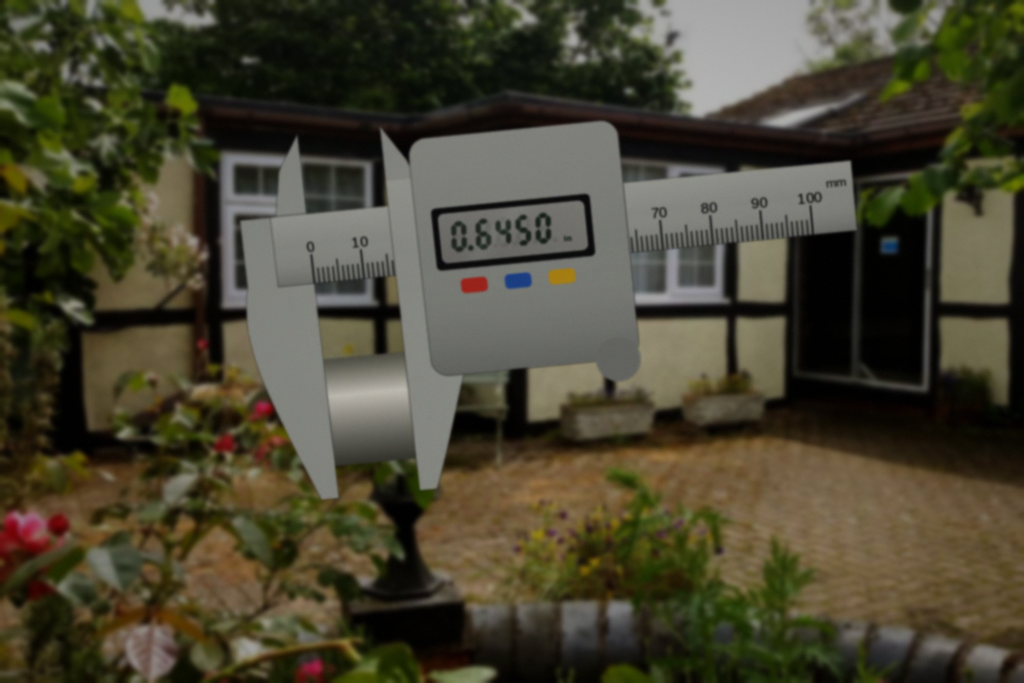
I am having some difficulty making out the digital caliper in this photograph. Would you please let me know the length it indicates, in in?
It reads 0.6450 in
